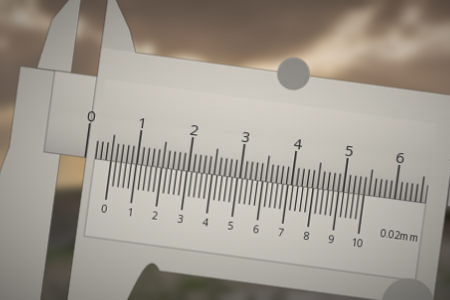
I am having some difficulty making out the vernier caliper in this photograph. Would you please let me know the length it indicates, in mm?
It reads 5.0 mm
